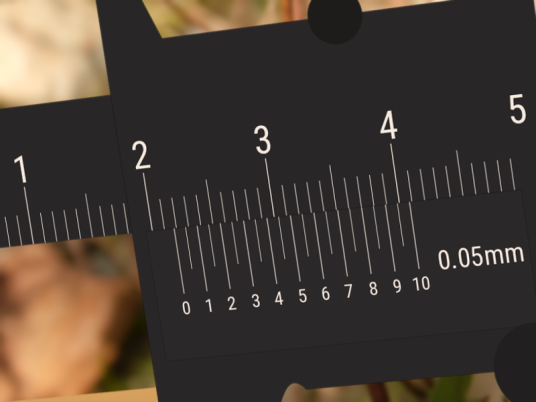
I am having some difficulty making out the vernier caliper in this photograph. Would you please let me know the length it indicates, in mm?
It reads 21.8 mm
